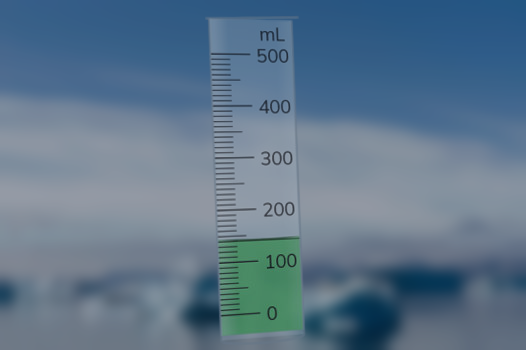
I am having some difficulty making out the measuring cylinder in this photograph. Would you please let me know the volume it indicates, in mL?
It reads 140 mL
